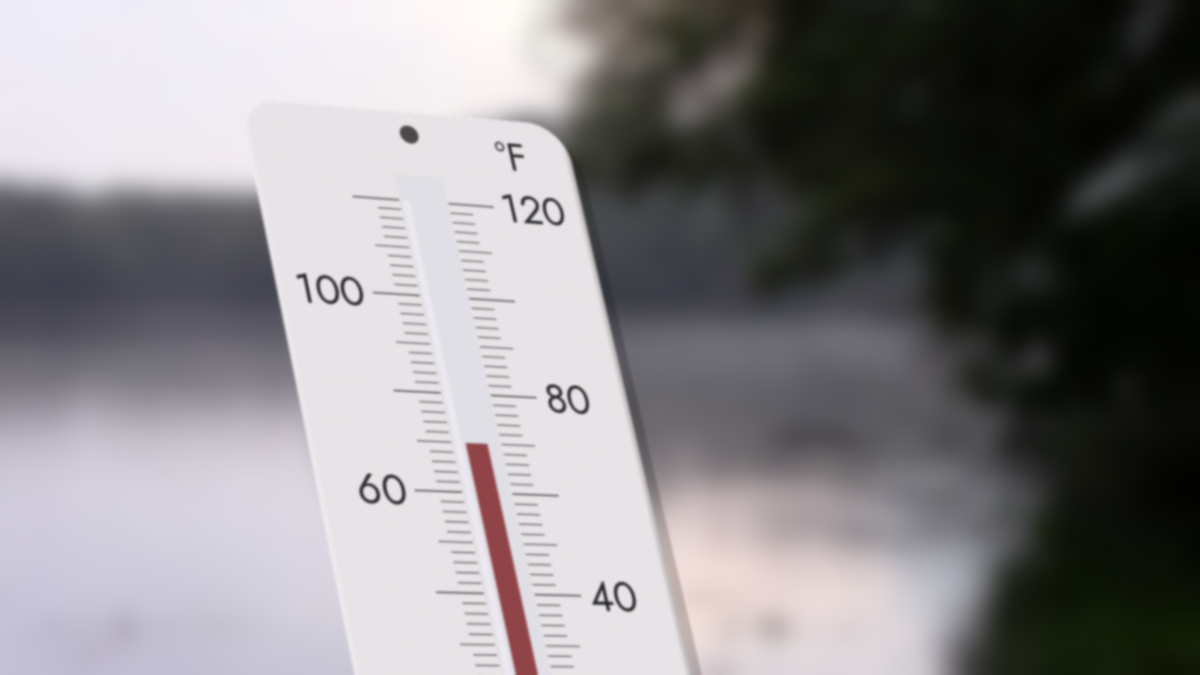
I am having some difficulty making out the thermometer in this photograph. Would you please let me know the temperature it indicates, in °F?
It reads 70 °F
